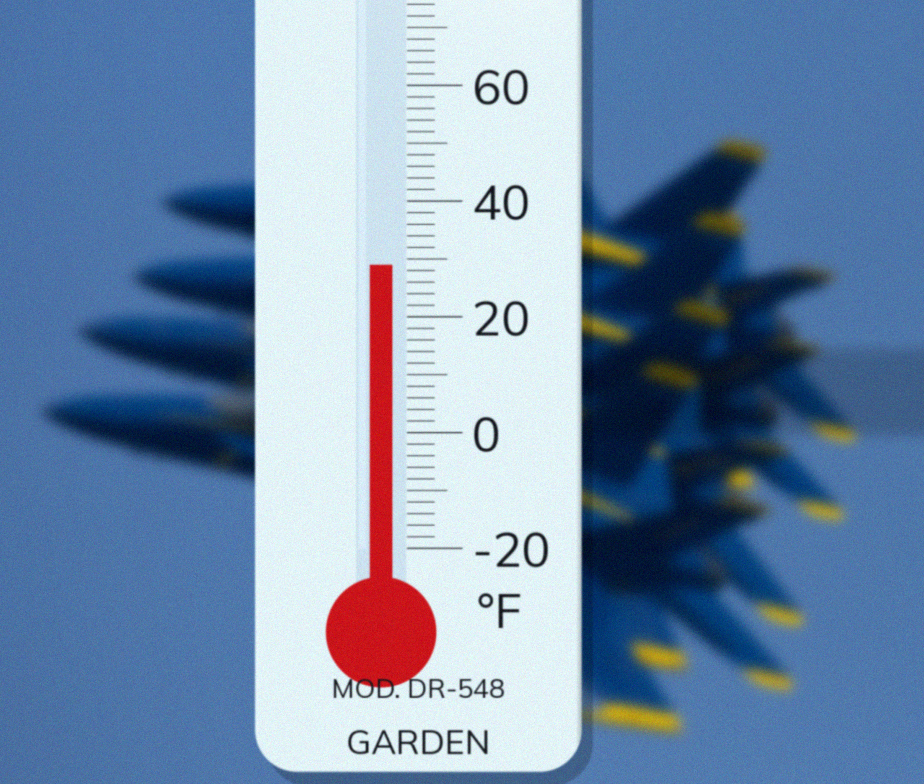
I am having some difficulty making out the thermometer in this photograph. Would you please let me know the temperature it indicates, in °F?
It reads 29 °F
